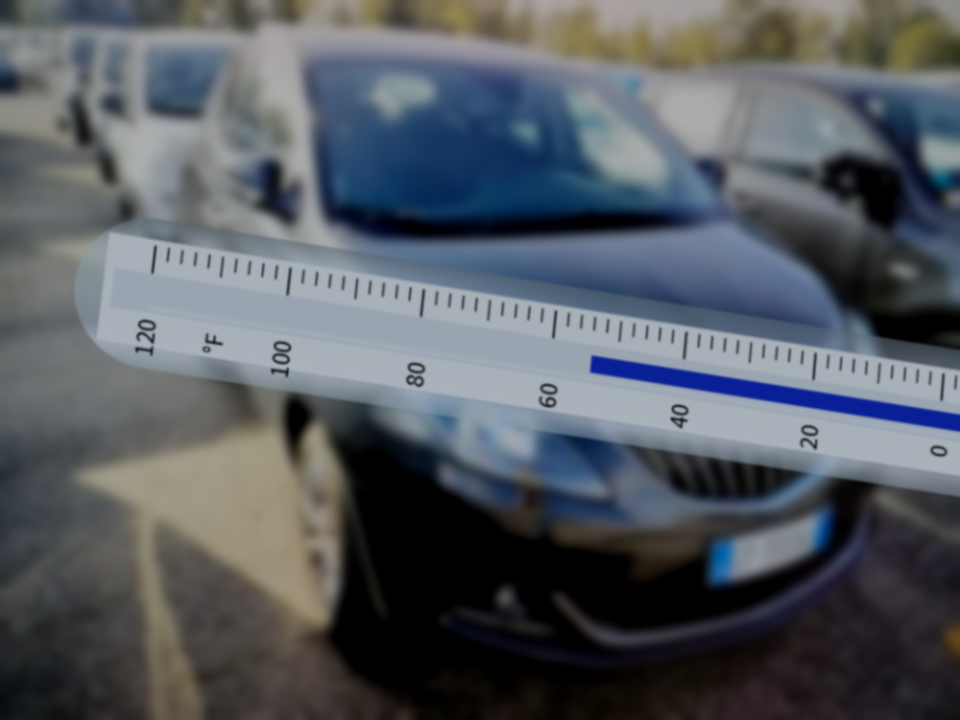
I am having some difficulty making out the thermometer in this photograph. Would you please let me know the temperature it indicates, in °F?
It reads 54 °F
